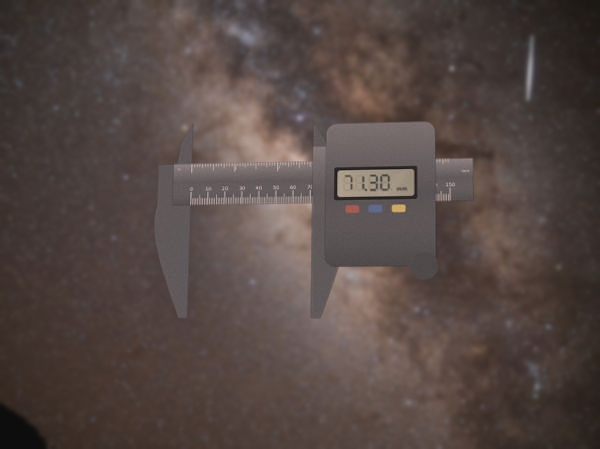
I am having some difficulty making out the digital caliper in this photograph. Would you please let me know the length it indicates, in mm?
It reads 71.30 mm
